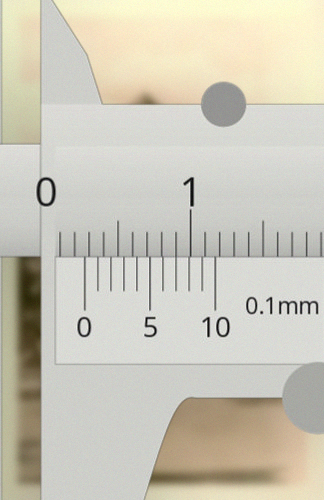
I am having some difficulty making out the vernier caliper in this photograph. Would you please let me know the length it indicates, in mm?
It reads 2.7 mm
